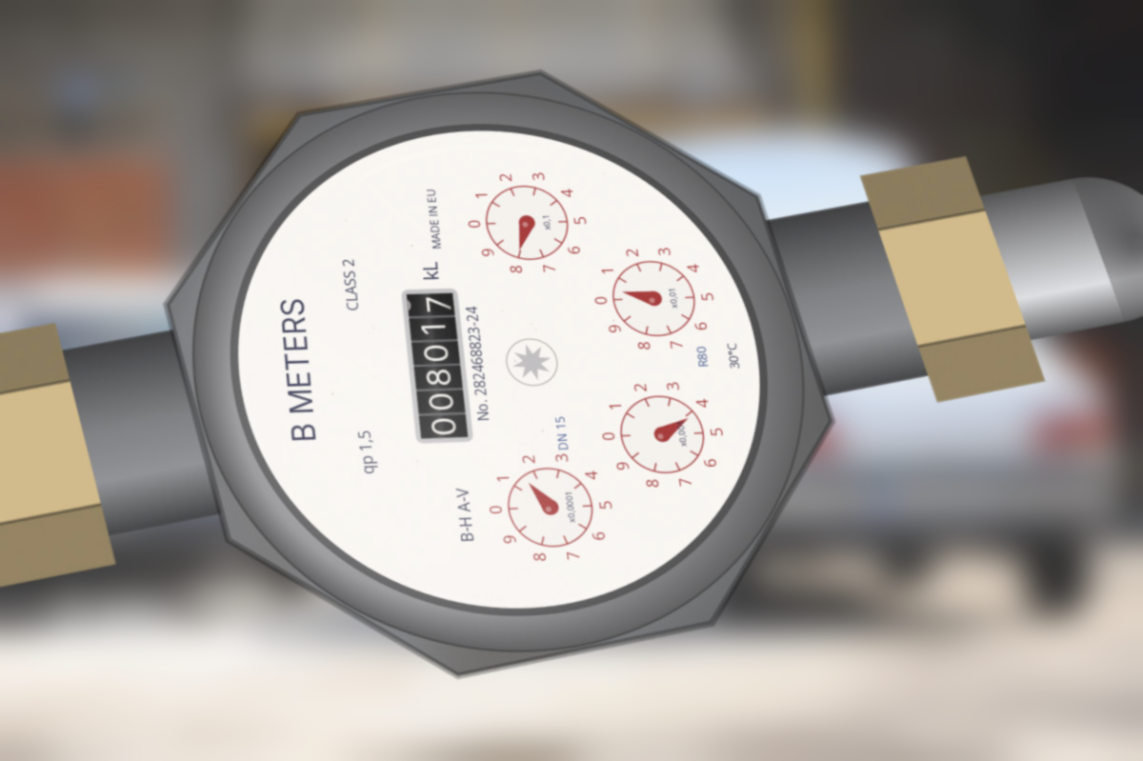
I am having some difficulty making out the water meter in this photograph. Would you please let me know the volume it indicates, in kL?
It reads 8016.8041 kL
